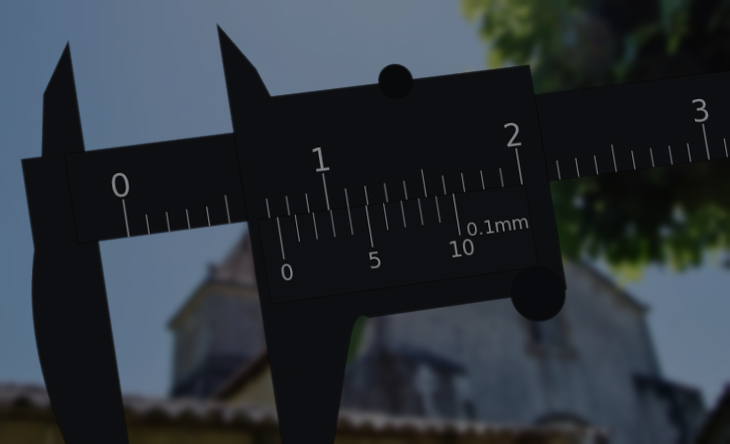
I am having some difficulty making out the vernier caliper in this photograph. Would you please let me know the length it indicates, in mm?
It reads 7.4 mm
